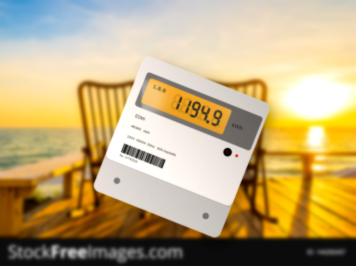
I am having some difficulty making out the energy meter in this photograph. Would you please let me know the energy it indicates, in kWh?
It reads 1194.9 kWh
